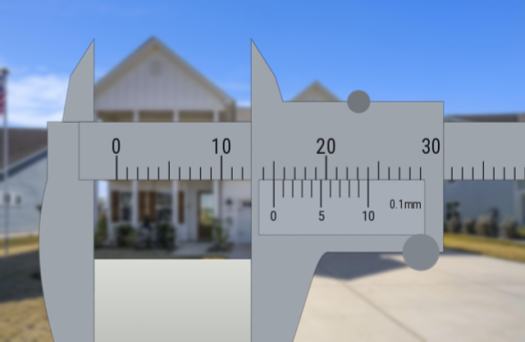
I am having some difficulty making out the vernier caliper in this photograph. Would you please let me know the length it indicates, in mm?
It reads 15.0 mm
